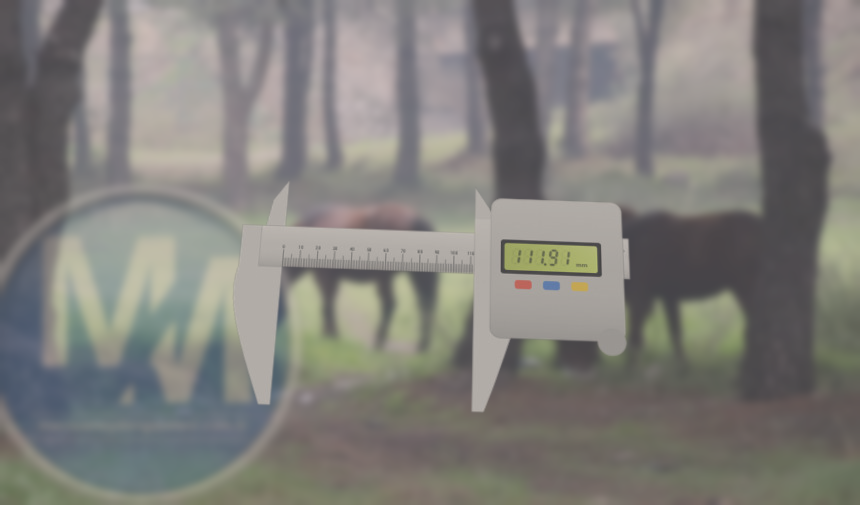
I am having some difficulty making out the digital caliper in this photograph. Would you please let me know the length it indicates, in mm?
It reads 111.91 mm
